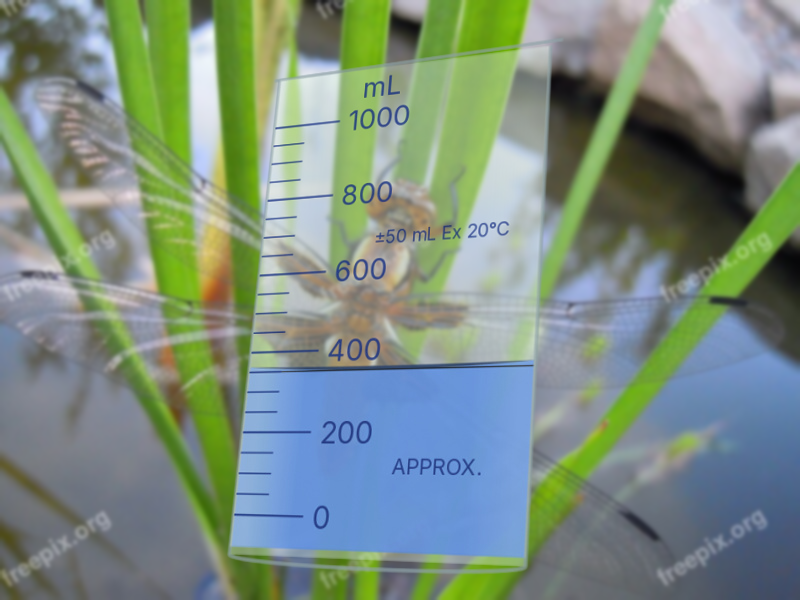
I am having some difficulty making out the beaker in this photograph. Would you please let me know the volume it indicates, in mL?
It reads 350 mL
